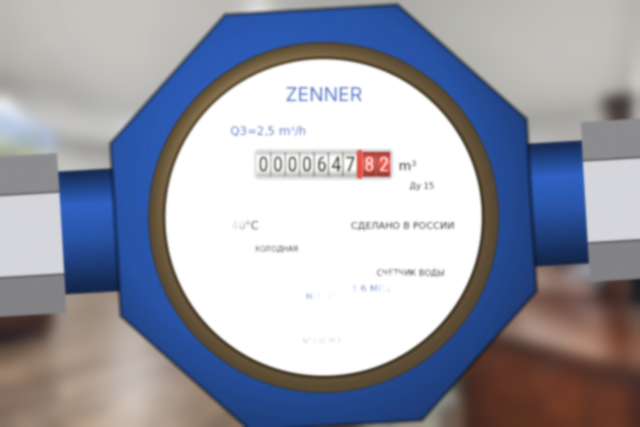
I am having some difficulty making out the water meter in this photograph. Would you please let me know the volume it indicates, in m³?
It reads 647.82 m³
